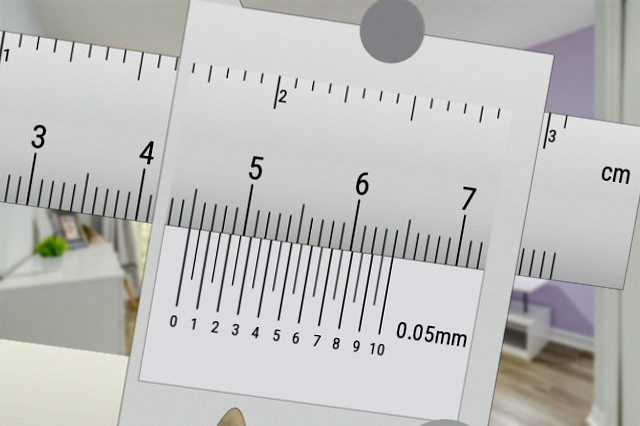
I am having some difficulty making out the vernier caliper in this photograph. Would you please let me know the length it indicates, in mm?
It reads 45.0 mm
